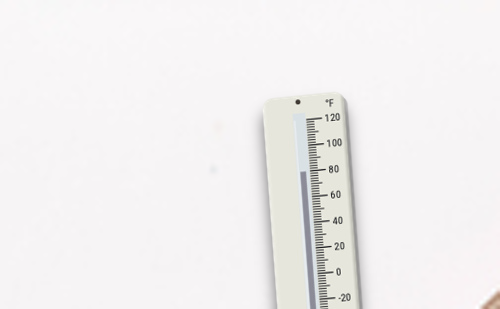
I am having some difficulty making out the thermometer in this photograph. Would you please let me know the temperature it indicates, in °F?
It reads 80 °F
